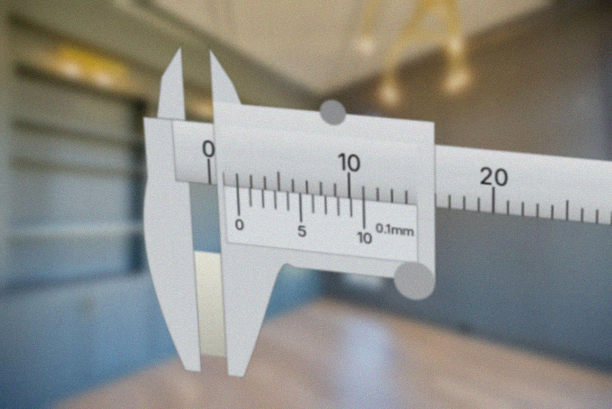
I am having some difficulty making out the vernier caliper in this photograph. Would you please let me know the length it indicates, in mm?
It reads 2.0 mm
